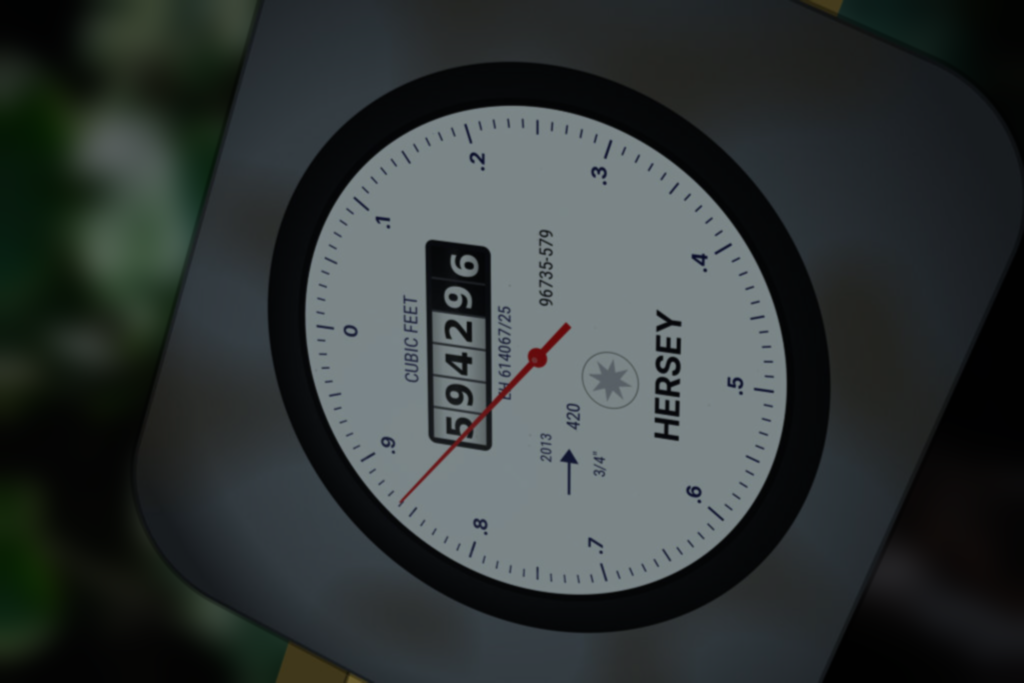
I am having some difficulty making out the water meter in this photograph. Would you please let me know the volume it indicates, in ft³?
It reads 594295.86 ft³
